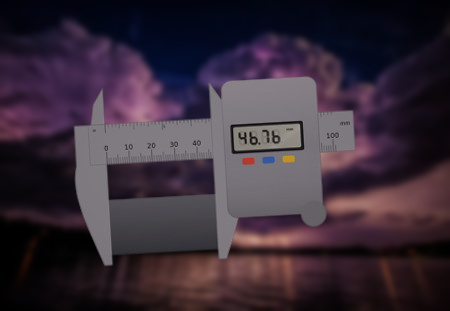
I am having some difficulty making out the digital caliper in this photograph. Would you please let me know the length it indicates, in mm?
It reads 46.76 mm
